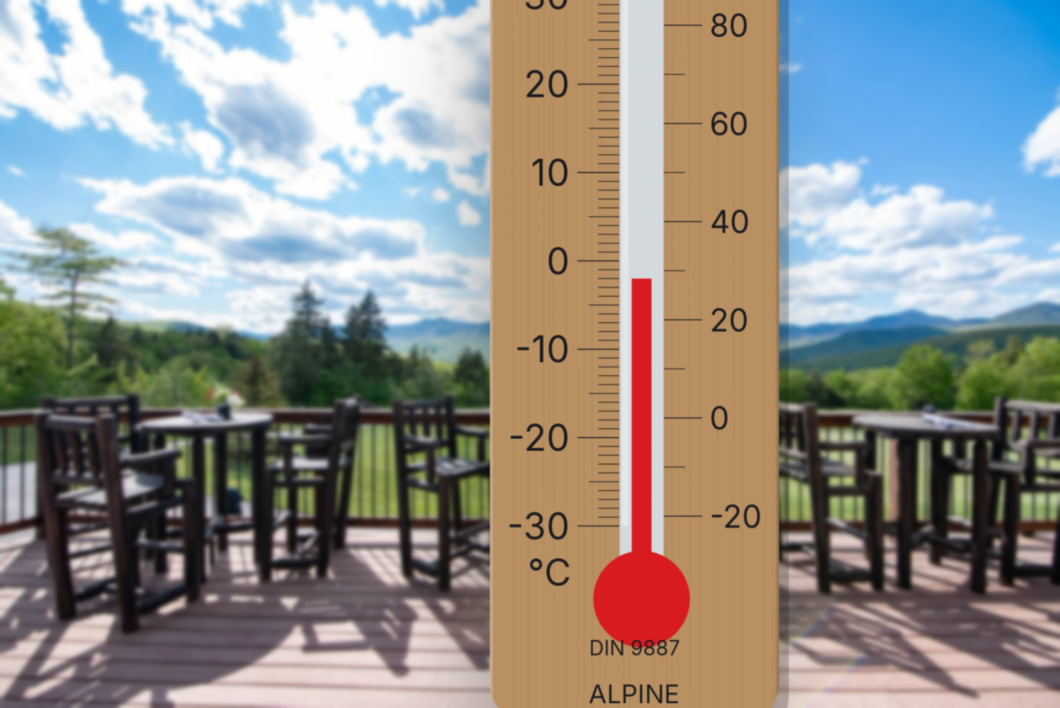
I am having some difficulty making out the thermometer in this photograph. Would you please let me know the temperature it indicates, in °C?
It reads -2 °C
